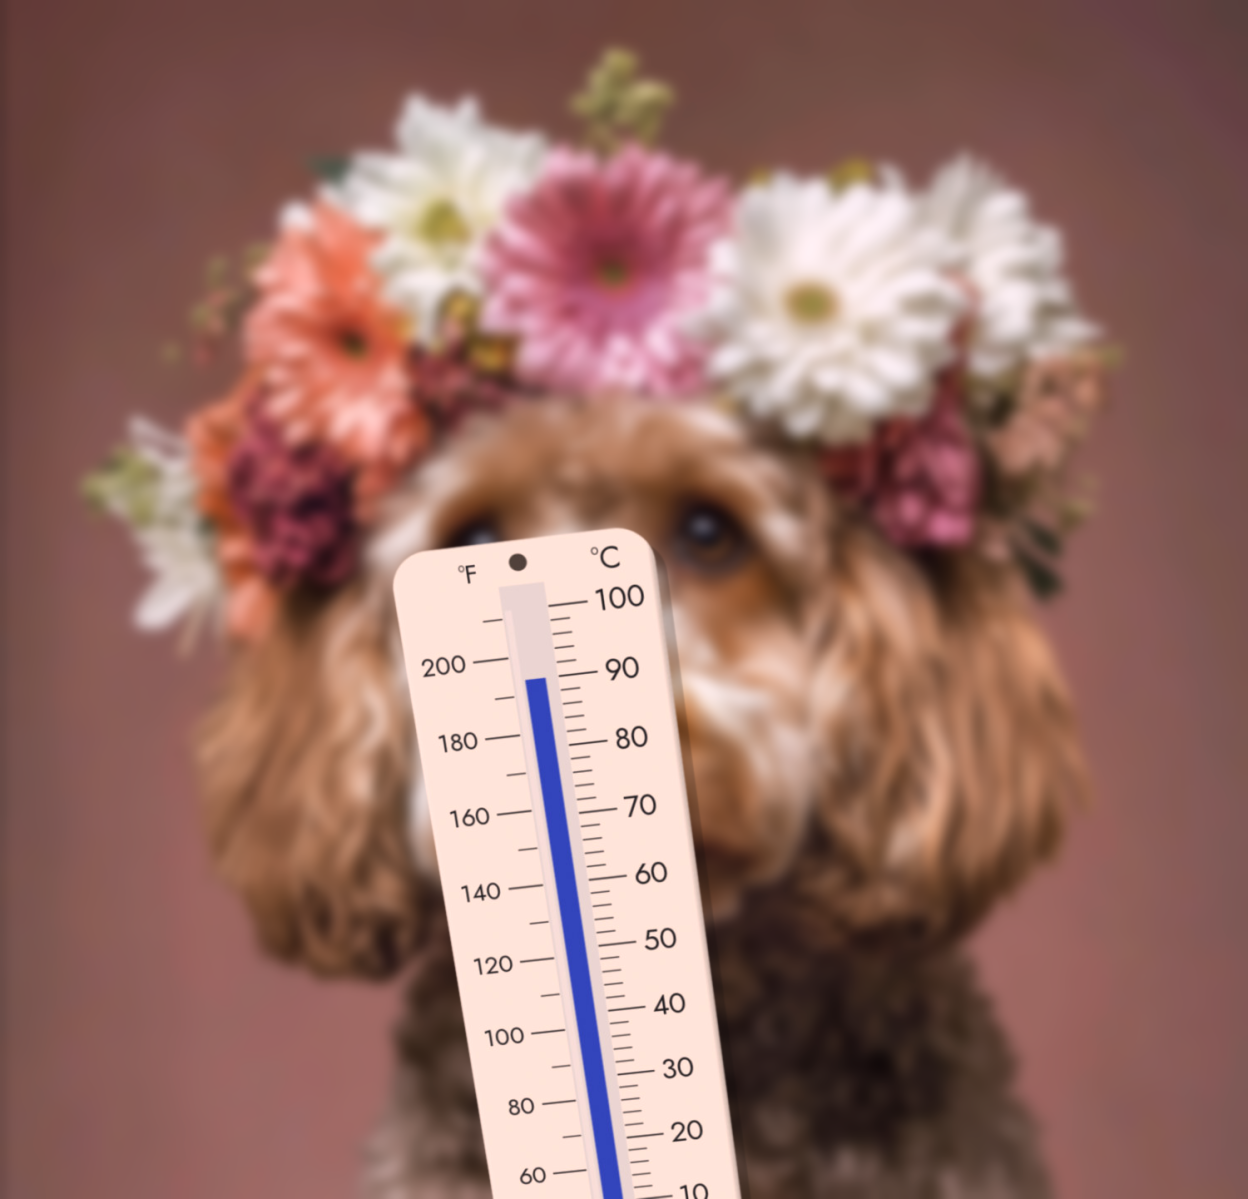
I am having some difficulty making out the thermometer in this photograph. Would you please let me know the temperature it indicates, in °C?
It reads 90 °C
